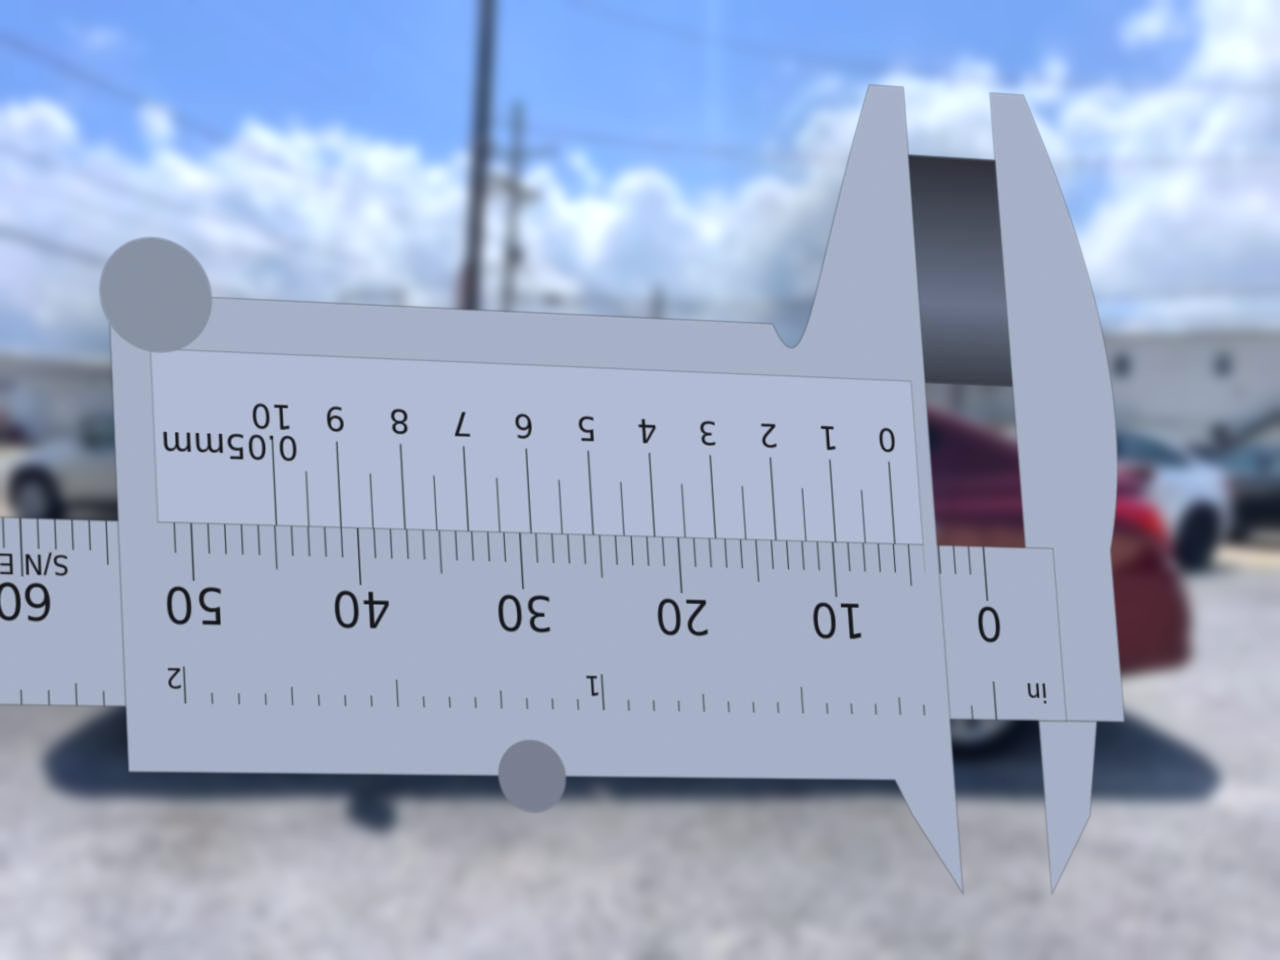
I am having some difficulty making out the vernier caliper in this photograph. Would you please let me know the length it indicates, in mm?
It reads 5.9 mm
